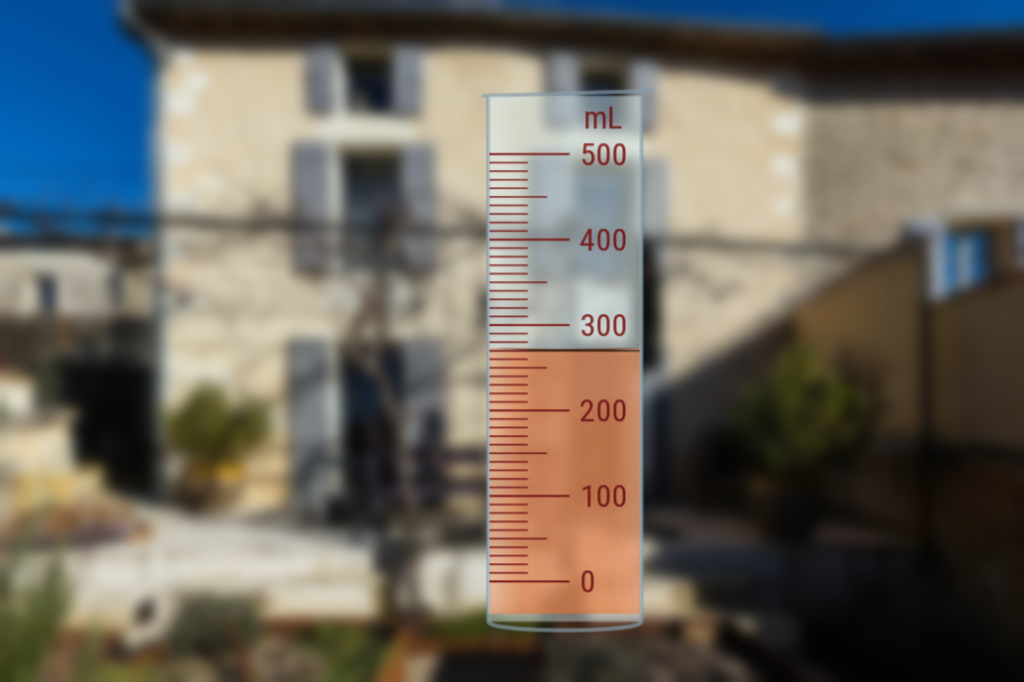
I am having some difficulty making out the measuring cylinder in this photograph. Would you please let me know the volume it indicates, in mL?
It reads 270 mL
